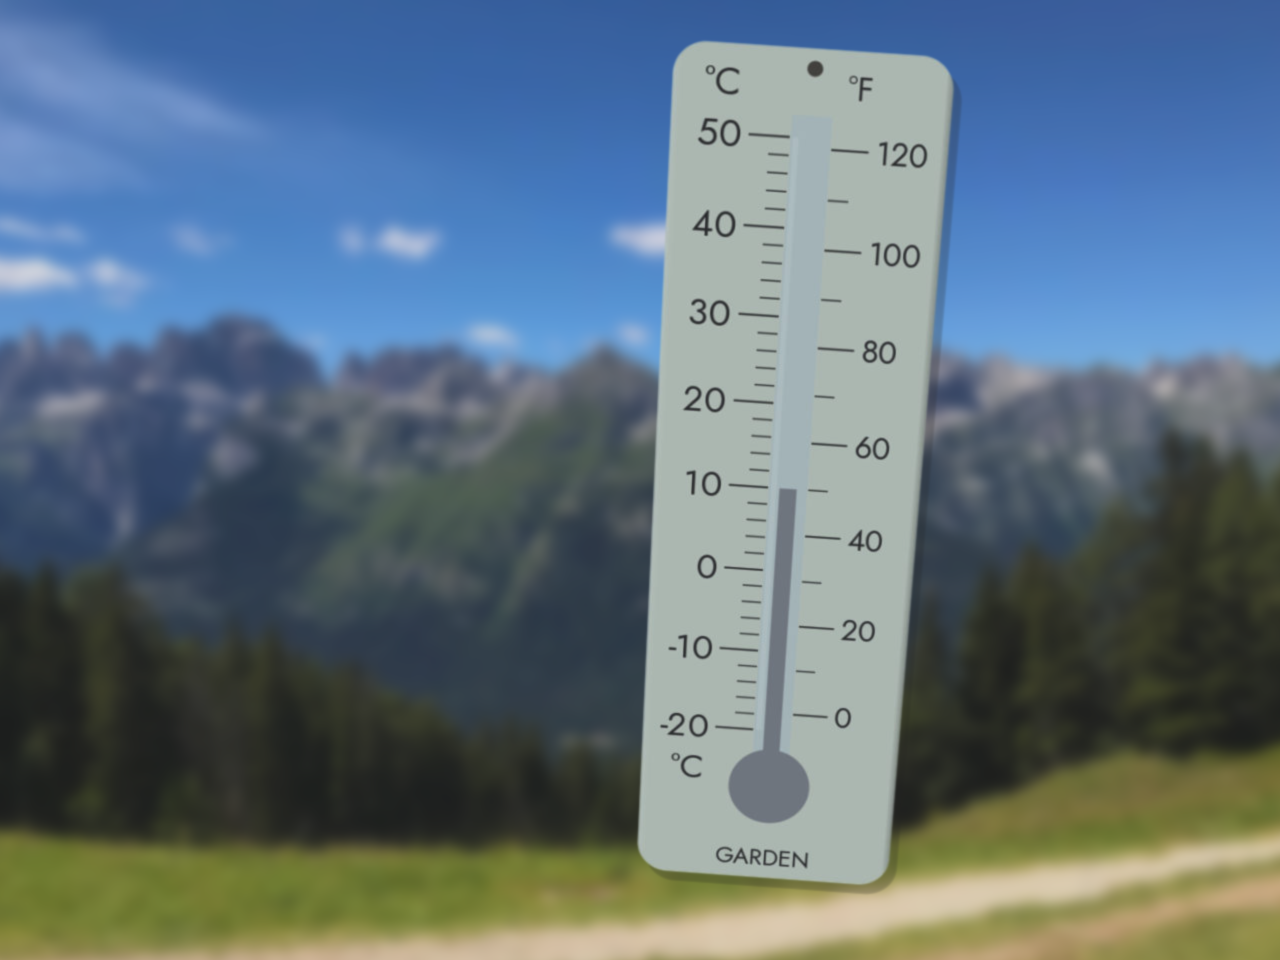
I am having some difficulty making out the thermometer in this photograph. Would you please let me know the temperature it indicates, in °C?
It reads 10 °C
